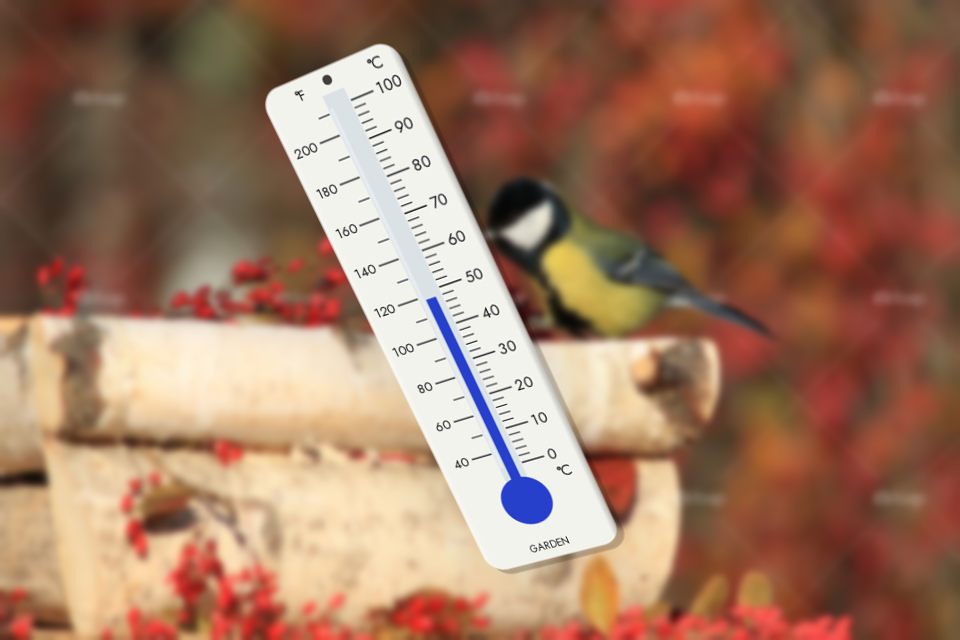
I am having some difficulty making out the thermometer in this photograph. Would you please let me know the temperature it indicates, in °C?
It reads 48 °C
